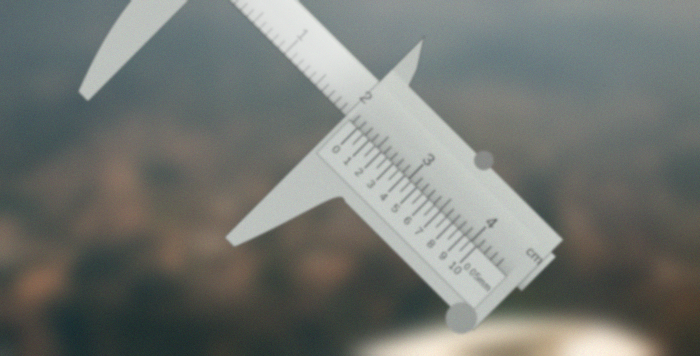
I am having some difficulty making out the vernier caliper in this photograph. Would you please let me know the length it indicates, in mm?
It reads 21.8 mm
